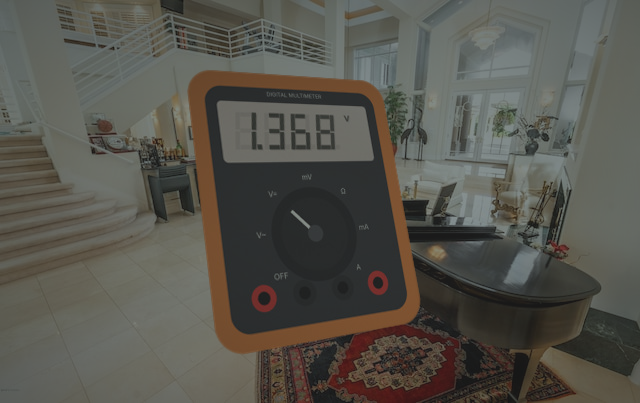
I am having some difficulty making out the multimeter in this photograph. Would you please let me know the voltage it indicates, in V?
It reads 1.368 V
